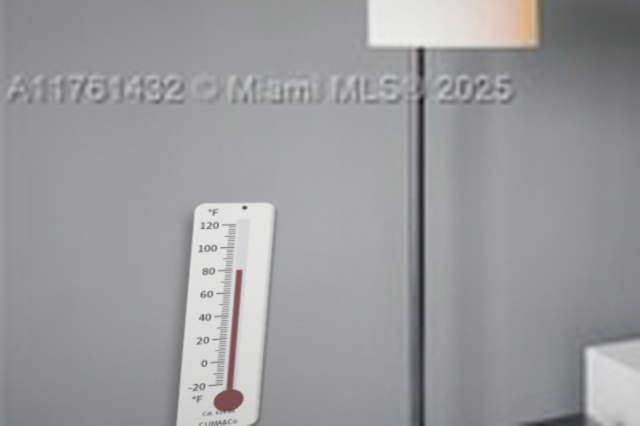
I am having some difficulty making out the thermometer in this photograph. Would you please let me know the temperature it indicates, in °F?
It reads 80 °F
